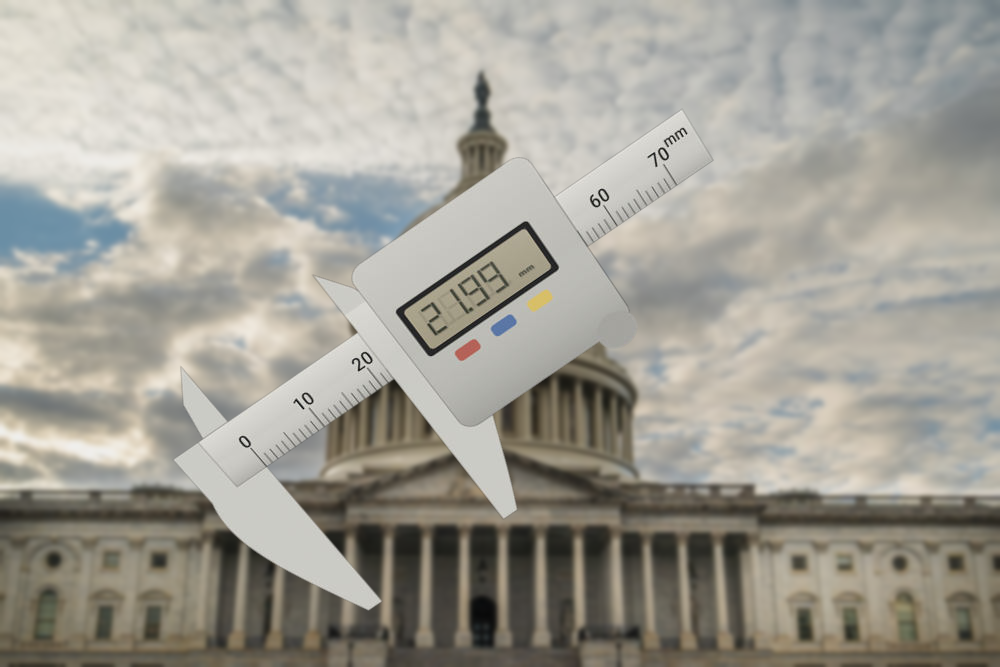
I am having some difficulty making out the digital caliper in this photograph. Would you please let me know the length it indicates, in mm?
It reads 21.99 mm
